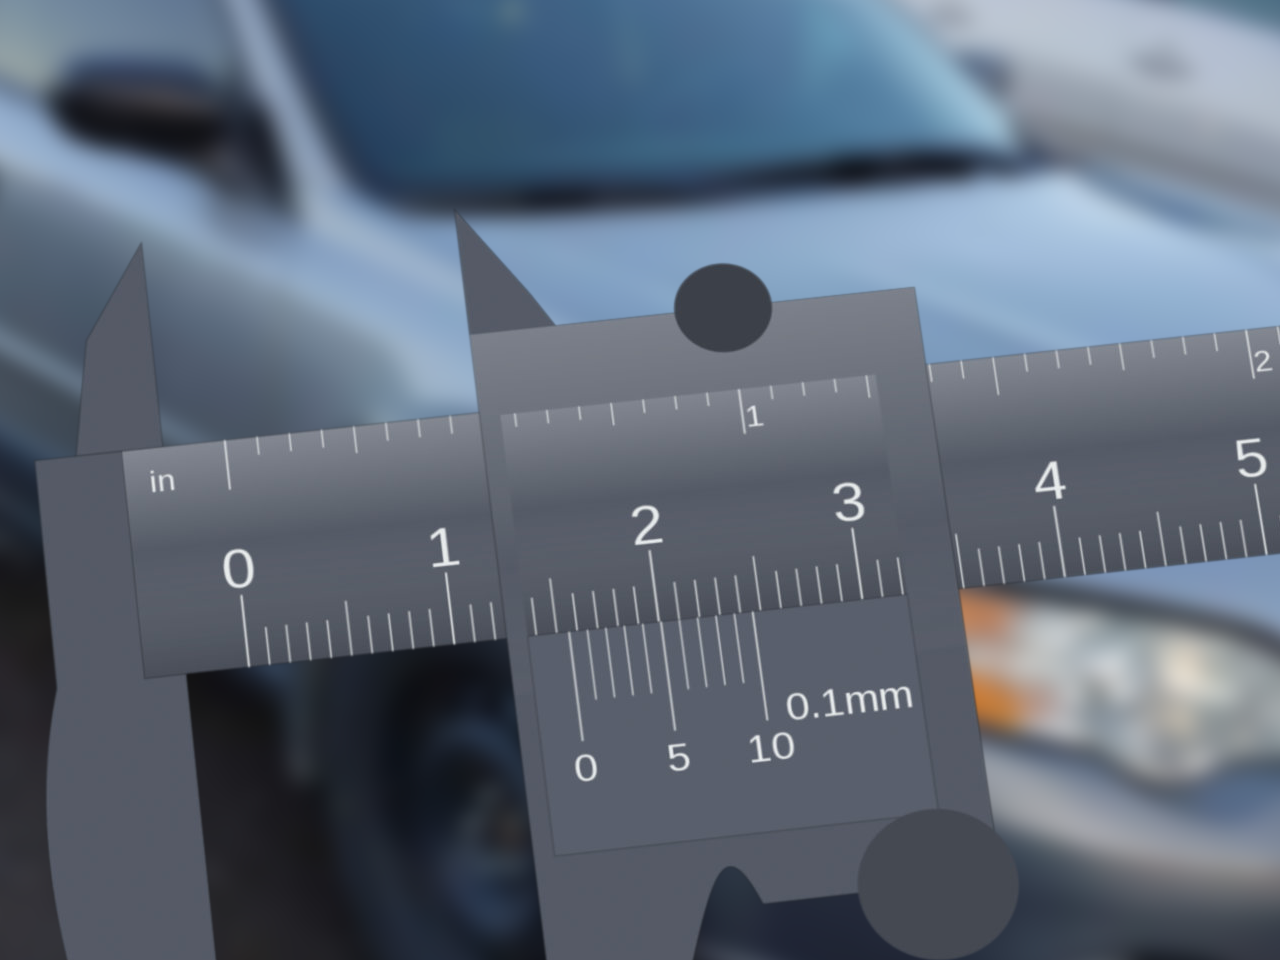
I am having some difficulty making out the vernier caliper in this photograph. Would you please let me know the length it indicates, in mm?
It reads 15.6 mm
